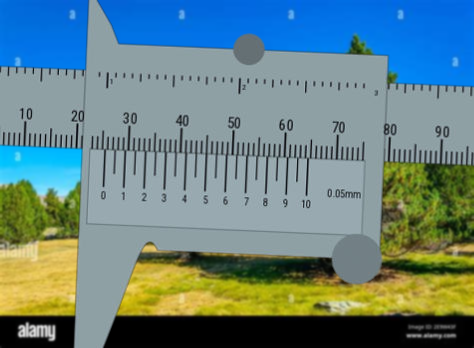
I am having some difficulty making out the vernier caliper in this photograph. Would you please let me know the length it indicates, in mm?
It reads 25.5 mm
